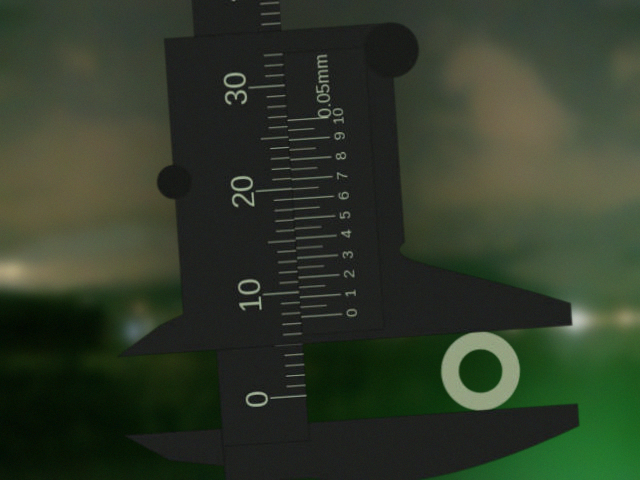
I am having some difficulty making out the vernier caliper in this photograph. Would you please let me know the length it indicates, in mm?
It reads 7.6 mm
